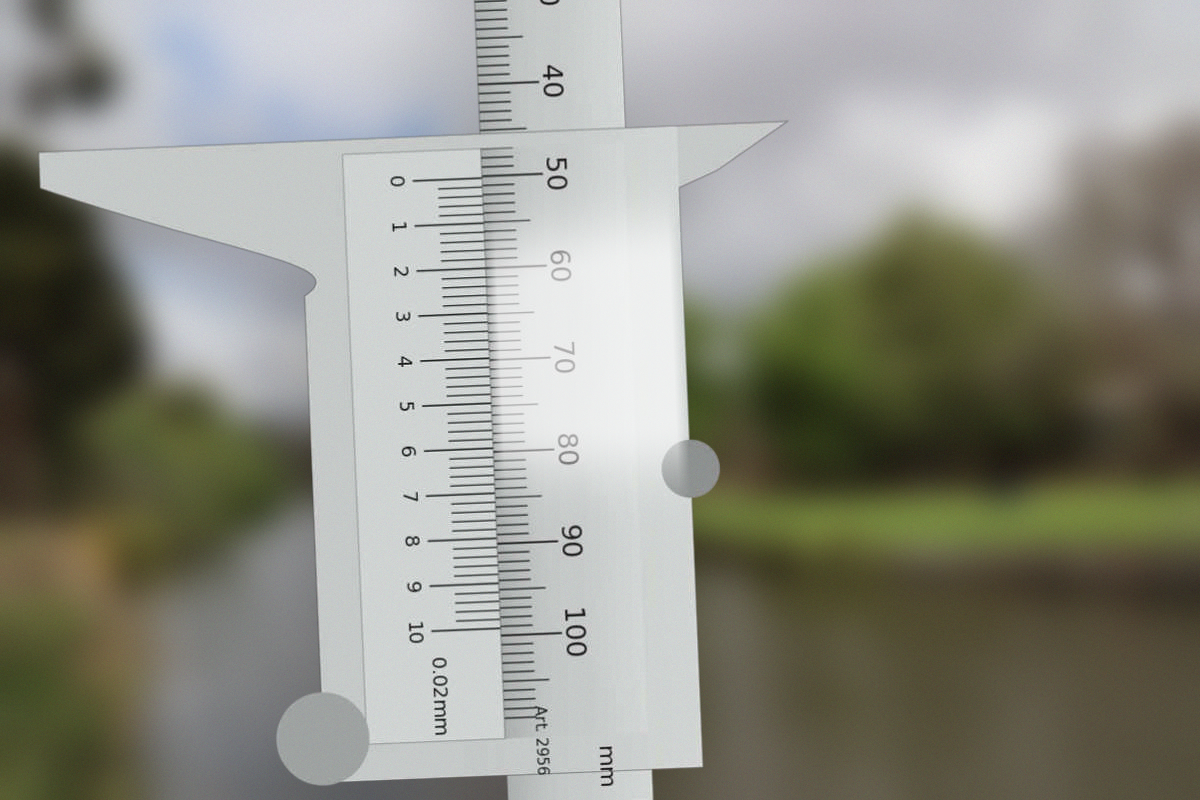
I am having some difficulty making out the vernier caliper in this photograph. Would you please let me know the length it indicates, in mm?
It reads 50.2 mm
